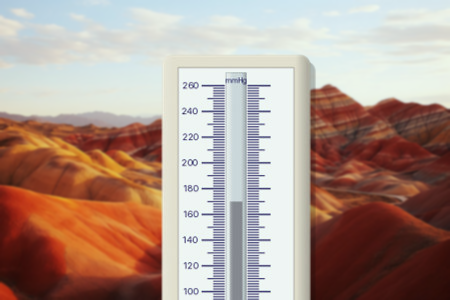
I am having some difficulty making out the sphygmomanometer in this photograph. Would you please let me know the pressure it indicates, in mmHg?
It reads 170 mmHg
